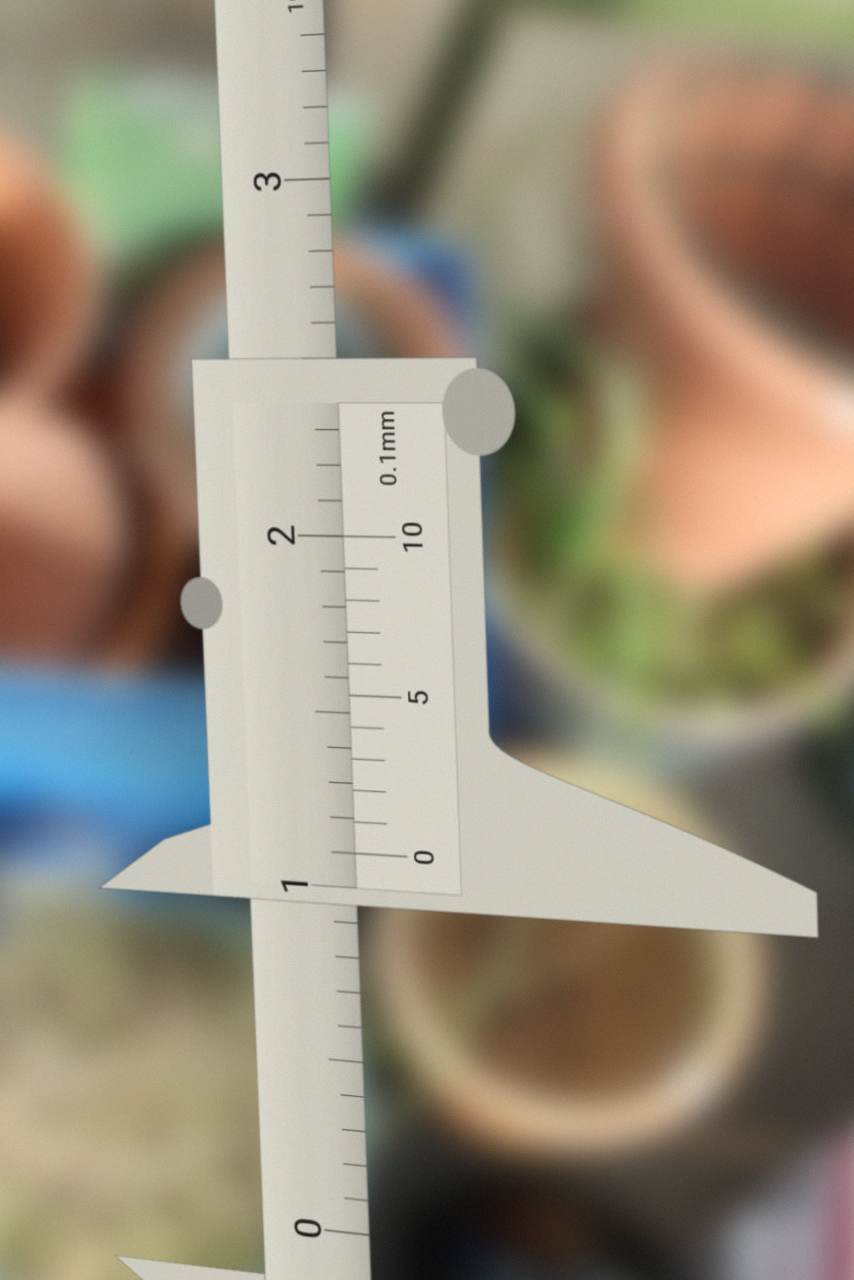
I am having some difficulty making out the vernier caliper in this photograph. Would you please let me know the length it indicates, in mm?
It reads 11.0 mm
